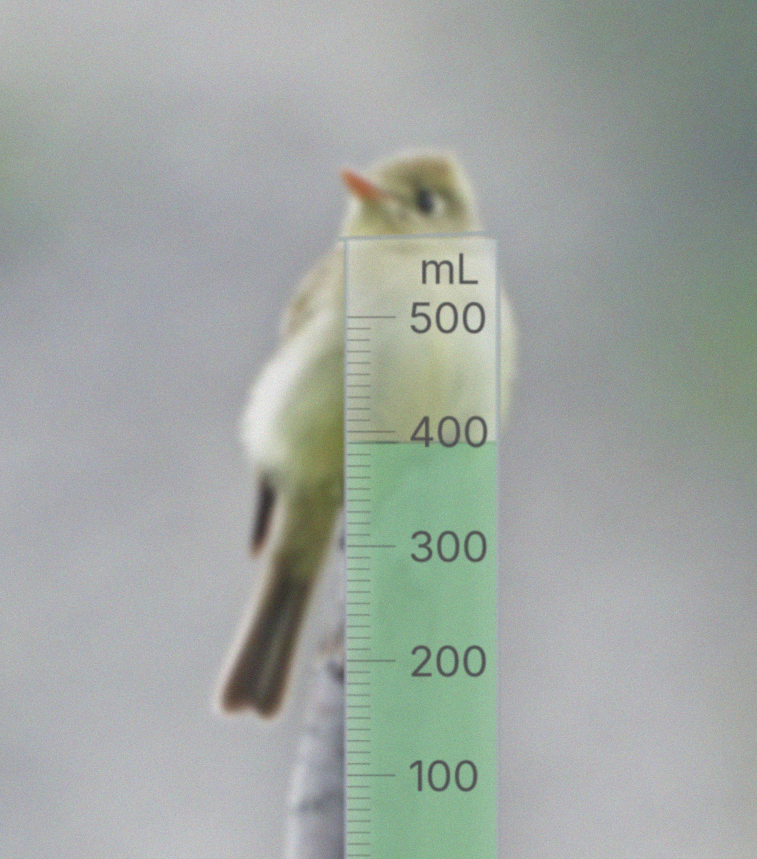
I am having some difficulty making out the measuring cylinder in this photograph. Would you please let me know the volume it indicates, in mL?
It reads 390 mL
